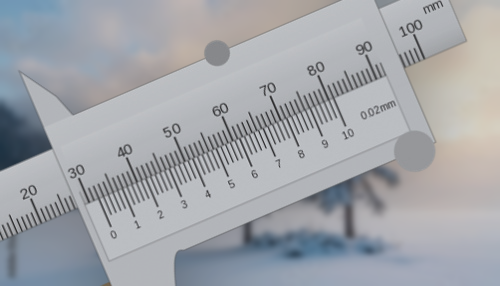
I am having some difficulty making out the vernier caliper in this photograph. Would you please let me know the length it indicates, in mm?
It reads 32.0 mm
